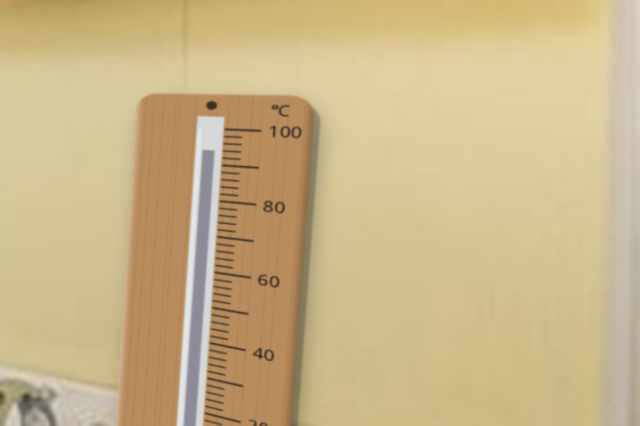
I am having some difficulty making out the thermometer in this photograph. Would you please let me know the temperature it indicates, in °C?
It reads 94 °C
